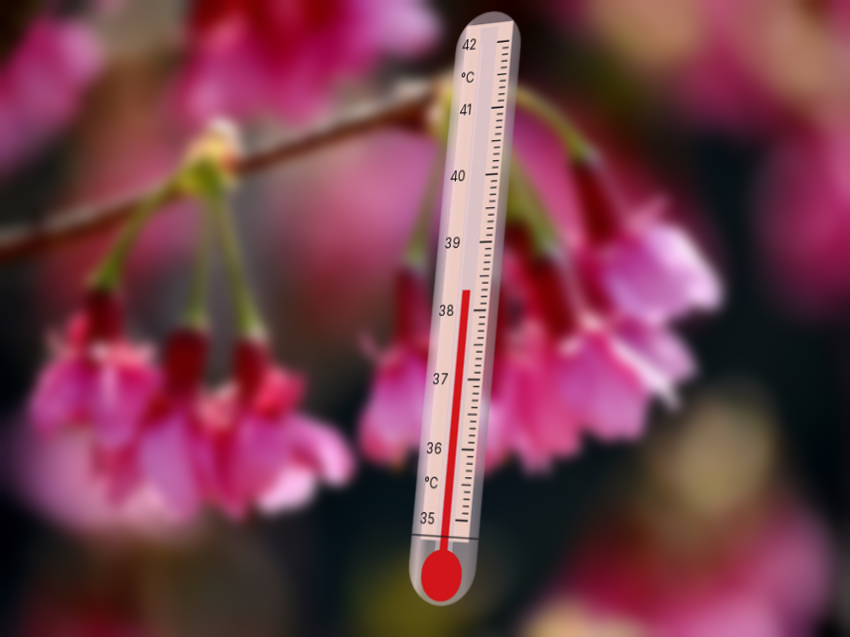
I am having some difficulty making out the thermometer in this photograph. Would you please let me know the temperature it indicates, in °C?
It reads 38.3 °C
